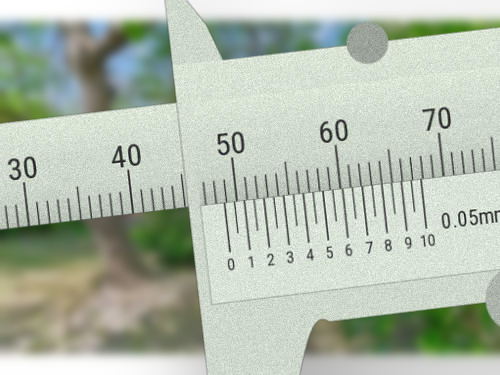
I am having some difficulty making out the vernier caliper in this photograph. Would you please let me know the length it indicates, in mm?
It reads 48.8 mm
